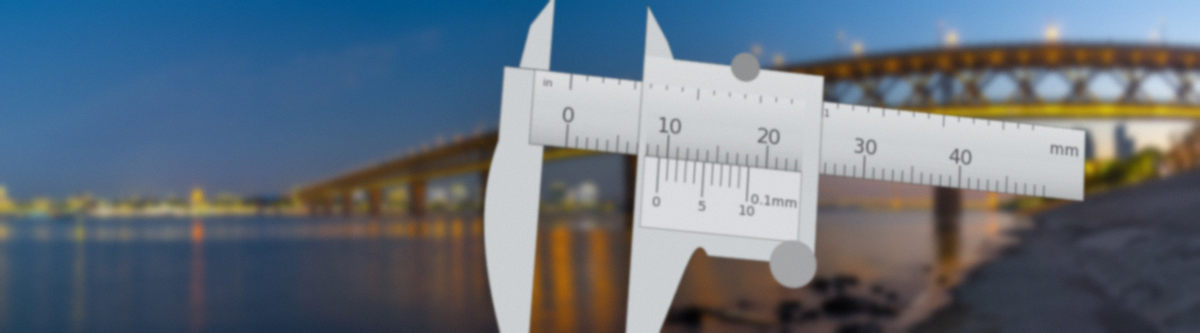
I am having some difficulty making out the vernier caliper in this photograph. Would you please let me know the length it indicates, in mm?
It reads 9.2 mm
